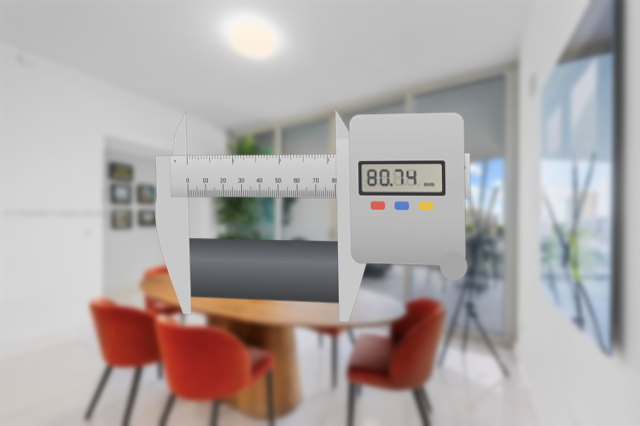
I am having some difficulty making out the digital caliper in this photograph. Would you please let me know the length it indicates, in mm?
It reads 80.74 mm
